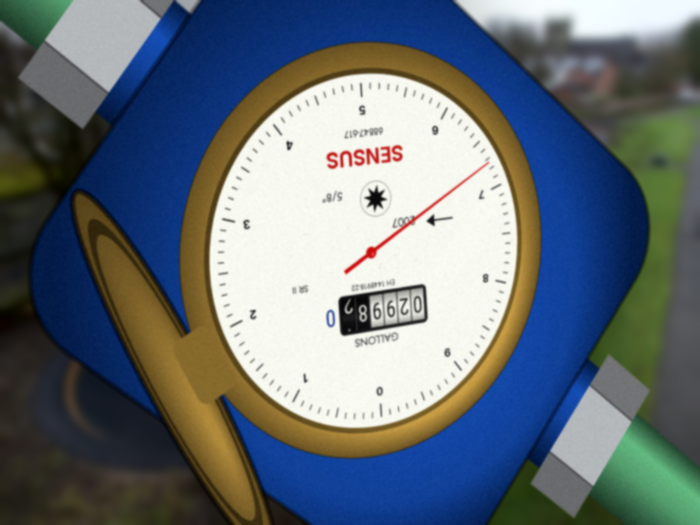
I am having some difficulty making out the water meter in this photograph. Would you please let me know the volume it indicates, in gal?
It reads 299816.7 gal
